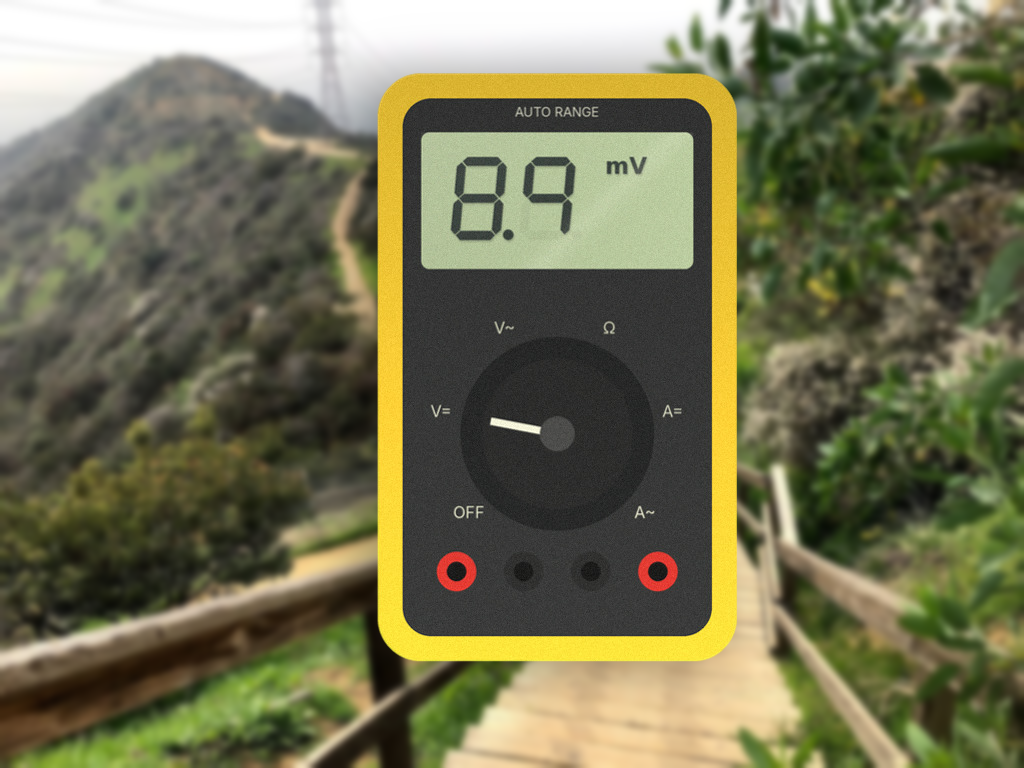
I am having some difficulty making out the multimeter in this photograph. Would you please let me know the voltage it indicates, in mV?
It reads 8.9 mV
